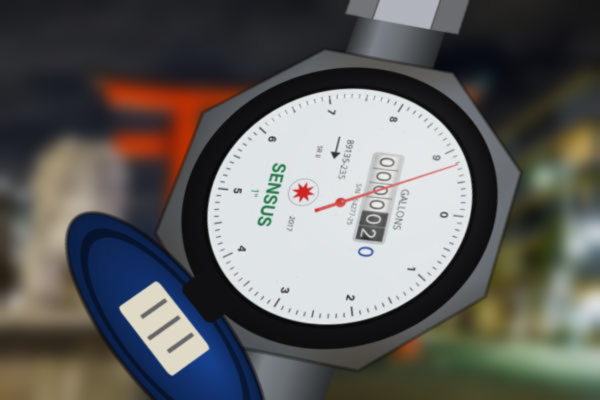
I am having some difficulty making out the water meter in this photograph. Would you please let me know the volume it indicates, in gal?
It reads 19.2 gal
